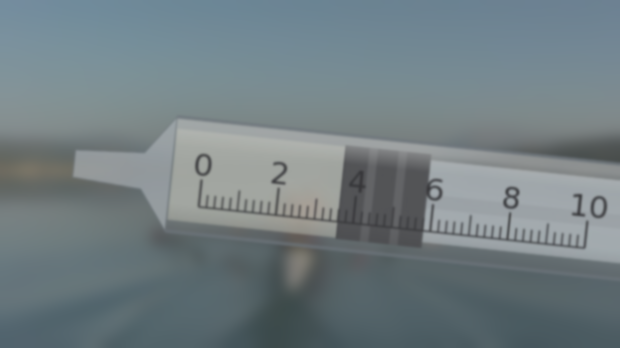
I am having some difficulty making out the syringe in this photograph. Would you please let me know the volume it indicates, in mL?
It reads 3.6 mL
